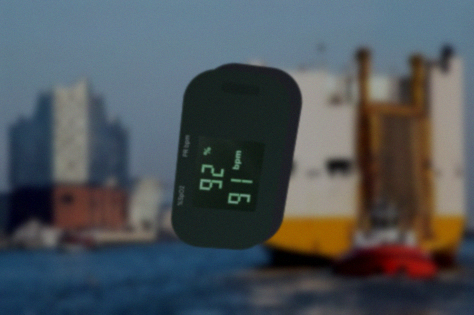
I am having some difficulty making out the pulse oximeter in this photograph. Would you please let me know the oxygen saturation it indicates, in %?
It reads 92 %
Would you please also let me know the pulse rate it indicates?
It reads 91 bpm
